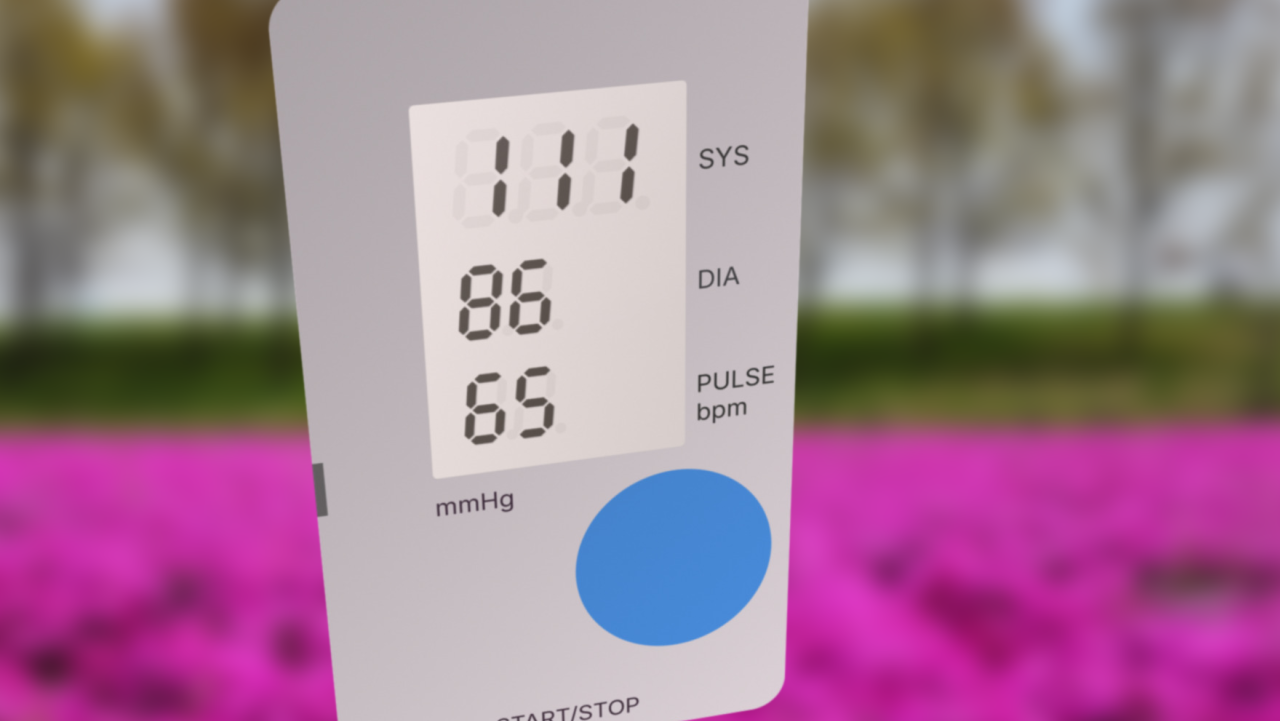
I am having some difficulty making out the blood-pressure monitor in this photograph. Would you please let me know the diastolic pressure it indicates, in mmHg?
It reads 86 mmHg
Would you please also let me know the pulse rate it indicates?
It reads 65 bpm
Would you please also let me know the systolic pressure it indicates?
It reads 111 mmHg
